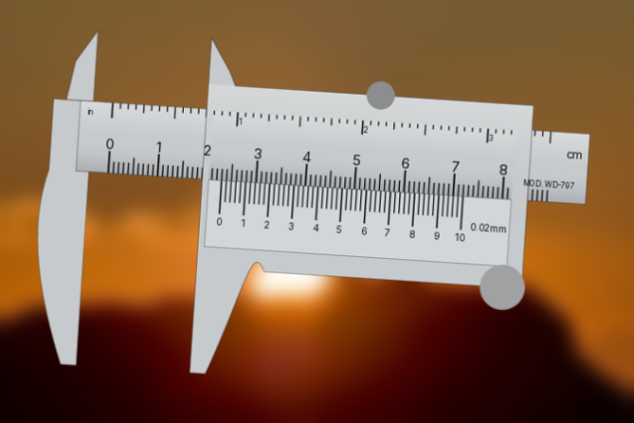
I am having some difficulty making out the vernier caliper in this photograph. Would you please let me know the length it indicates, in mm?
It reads 23.0 mm
